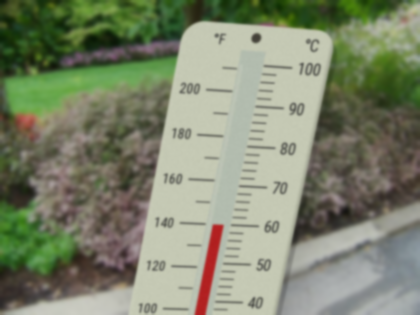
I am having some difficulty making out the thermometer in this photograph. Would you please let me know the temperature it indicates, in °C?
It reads 60 °C
